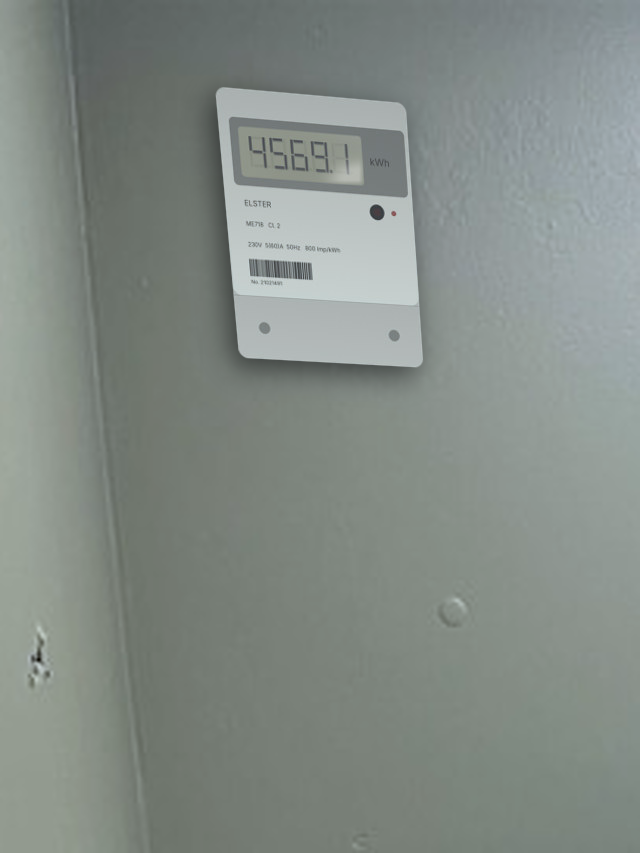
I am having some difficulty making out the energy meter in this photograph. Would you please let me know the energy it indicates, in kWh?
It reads 4569.1 kWh
